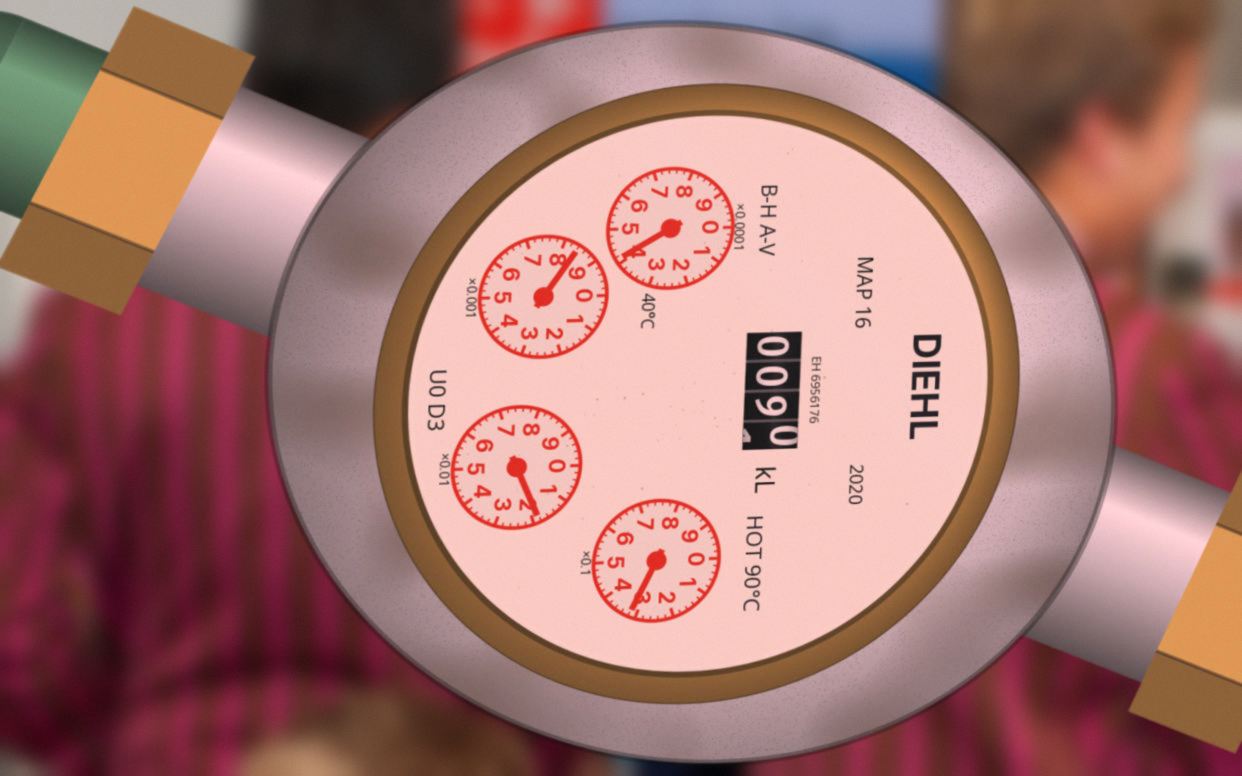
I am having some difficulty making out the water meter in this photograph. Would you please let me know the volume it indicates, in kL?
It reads 90.3184 kL
